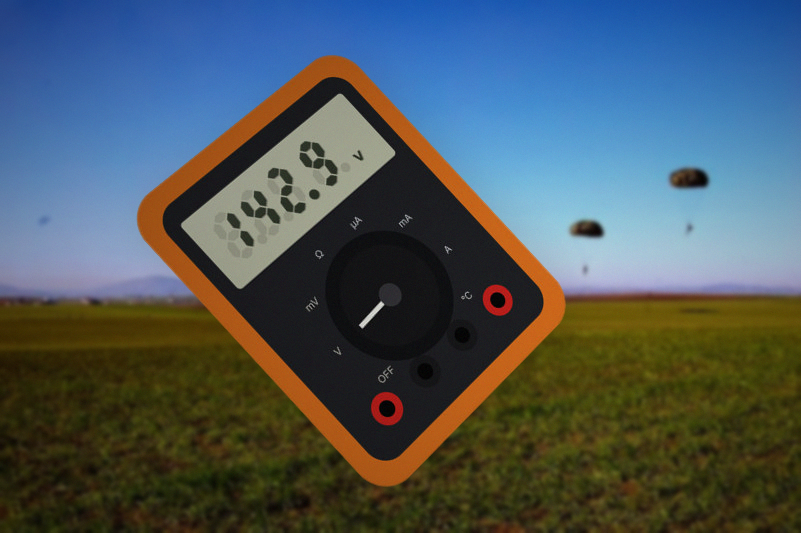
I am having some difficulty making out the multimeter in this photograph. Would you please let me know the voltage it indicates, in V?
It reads 142.9 V
